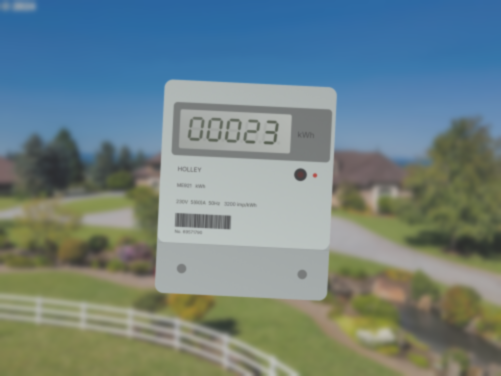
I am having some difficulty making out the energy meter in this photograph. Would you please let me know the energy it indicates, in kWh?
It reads 23 kWh
